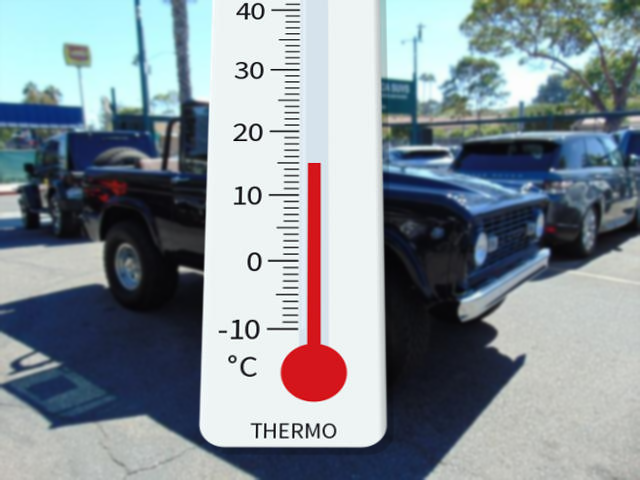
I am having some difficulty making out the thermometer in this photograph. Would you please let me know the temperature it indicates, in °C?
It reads 15 °C
